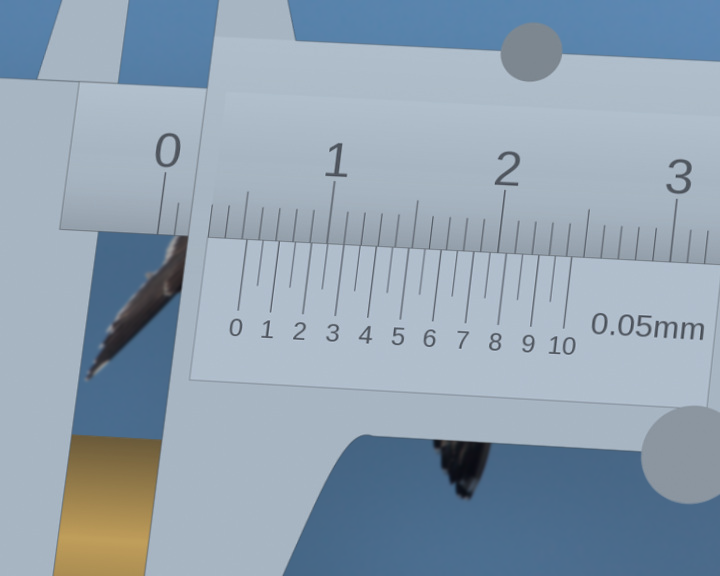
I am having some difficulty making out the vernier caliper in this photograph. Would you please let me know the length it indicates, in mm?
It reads 5.3 mm
